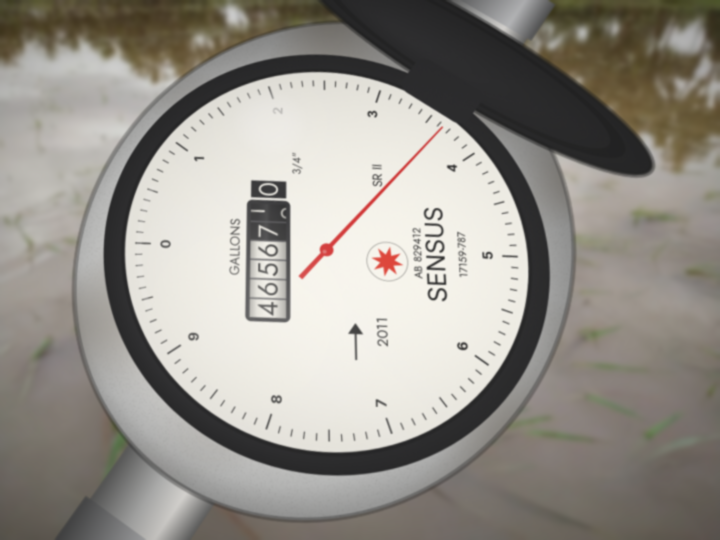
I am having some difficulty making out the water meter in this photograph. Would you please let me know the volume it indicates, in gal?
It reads 4656713.6 gal
